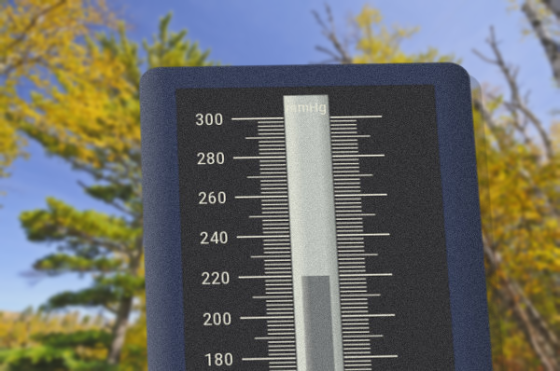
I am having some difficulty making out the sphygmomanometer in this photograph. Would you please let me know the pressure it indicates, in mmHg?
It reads 220 mmHg
